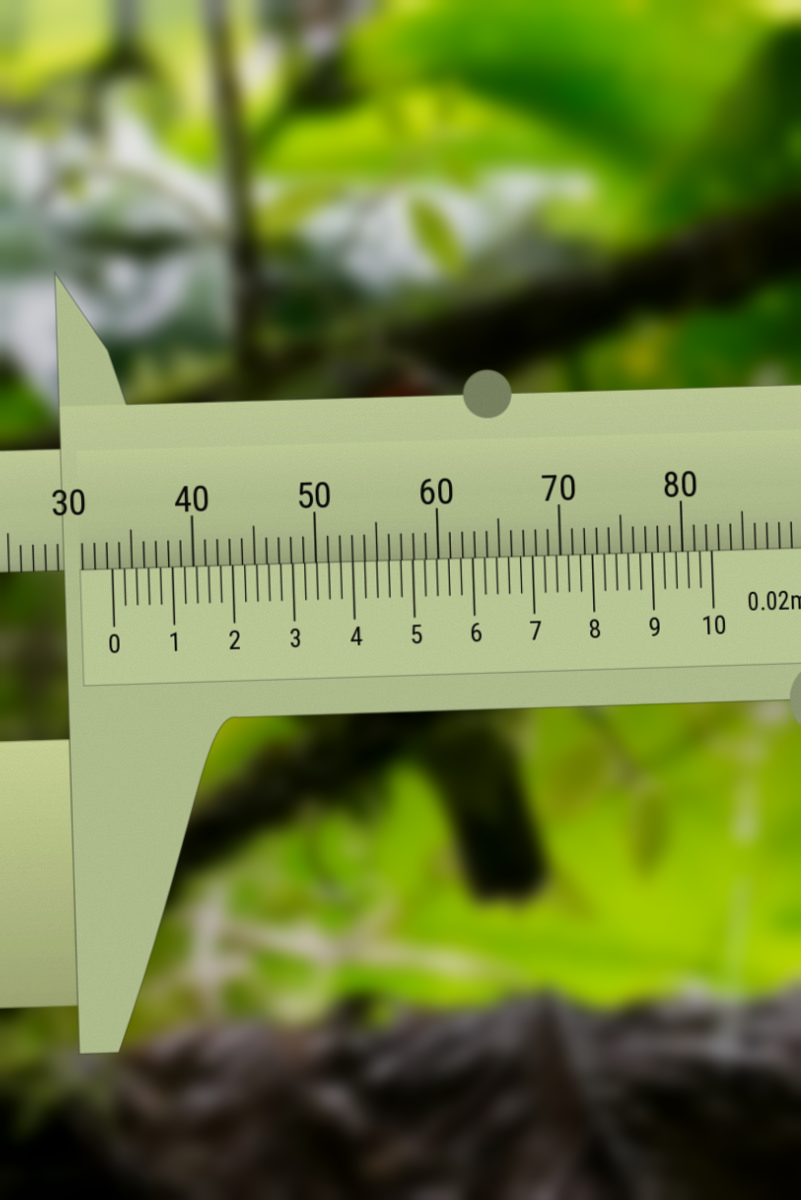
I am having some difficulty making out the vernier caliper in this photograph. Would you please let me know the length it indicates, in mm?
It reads 33.4 mm
